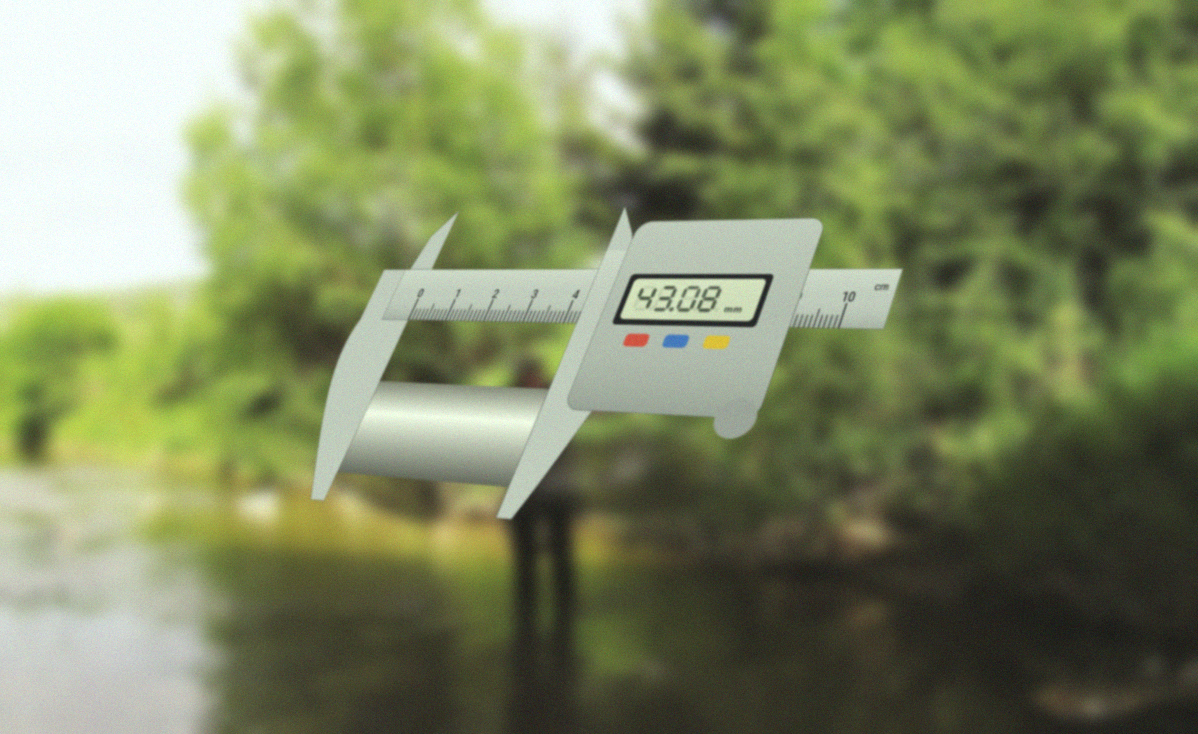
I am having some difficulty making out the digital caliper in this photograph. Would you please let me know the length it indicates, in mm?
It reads 43.08 mm
